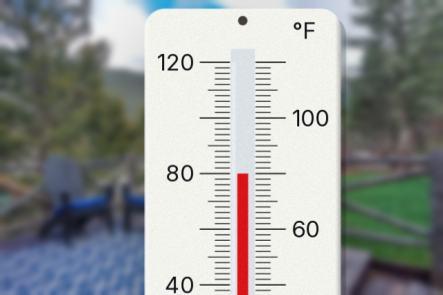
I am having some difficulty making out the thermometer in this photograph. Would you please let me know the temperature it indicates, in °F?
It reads 80 °F
